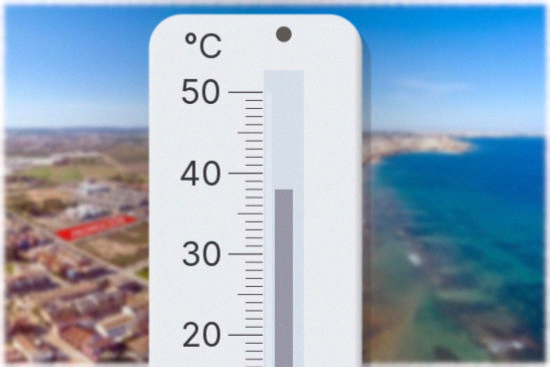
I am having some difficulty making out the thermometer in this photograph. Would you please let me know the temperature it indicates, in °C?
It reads 38 °C
